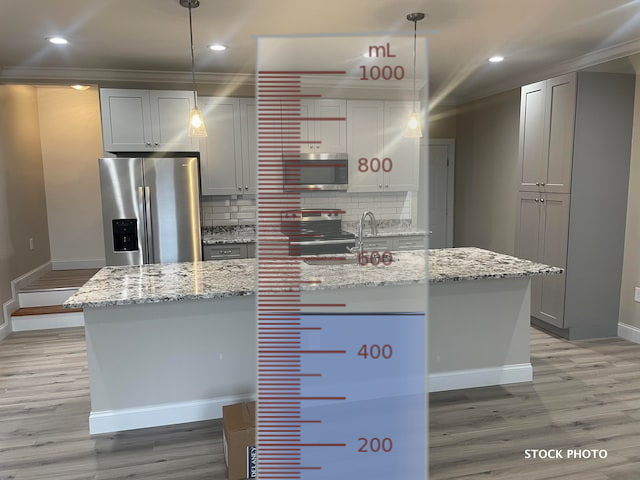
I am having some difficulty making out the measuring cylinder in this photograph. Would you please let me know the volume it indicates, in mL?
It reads 480 mL
